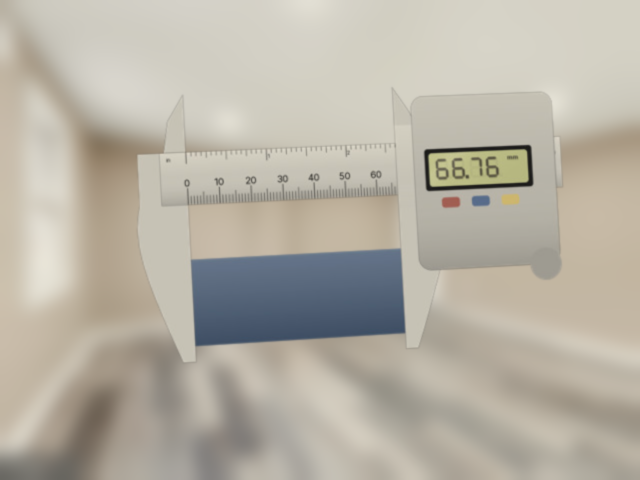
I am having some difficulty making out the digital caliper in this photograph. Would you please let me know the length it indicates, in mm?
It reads 66.76 mm
